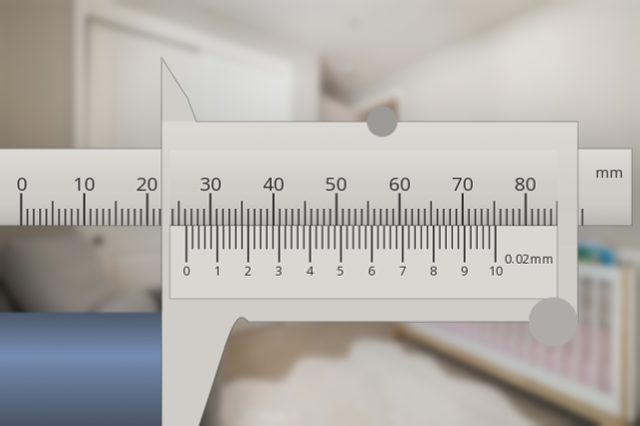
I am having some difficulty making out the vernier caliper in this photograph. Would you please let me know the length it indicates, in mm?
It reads 26.2 mm
